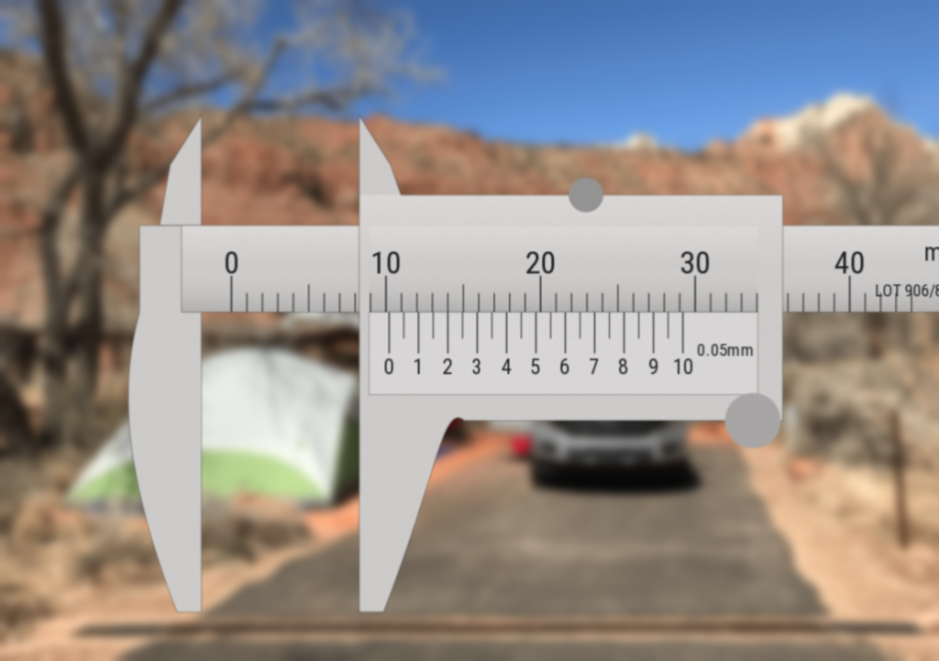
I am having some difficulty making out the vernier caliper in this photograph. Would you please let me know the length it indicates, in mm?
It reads 10.2 mm
